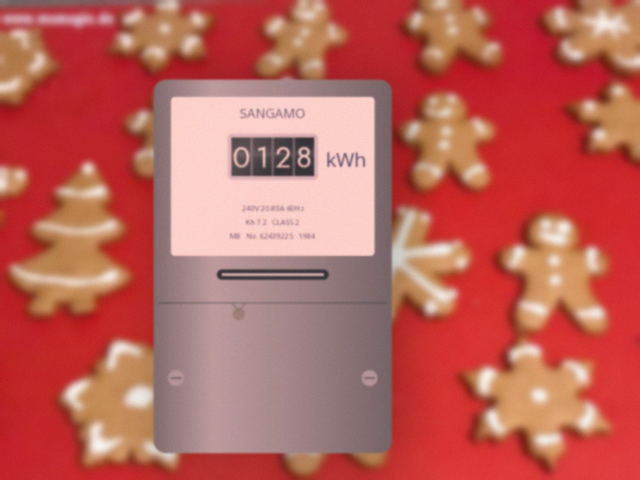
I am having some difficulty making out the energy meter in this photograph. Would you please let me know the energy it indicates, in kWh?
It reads 128 kWh
